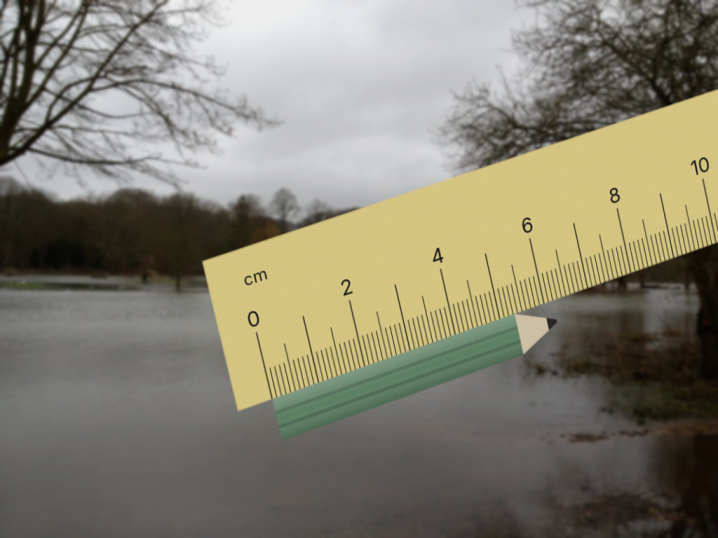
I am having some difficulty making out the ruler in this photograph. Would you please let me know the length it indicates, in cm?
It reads 6.2 cm
